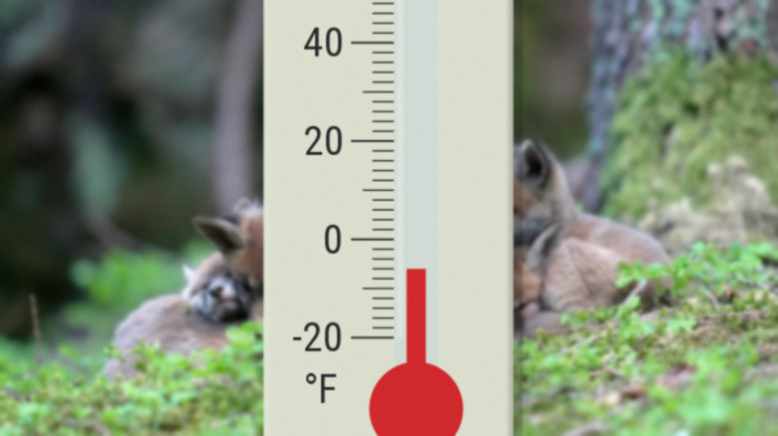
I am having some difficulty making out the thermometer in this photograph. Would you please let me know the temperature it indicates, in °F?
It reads -6 °F
